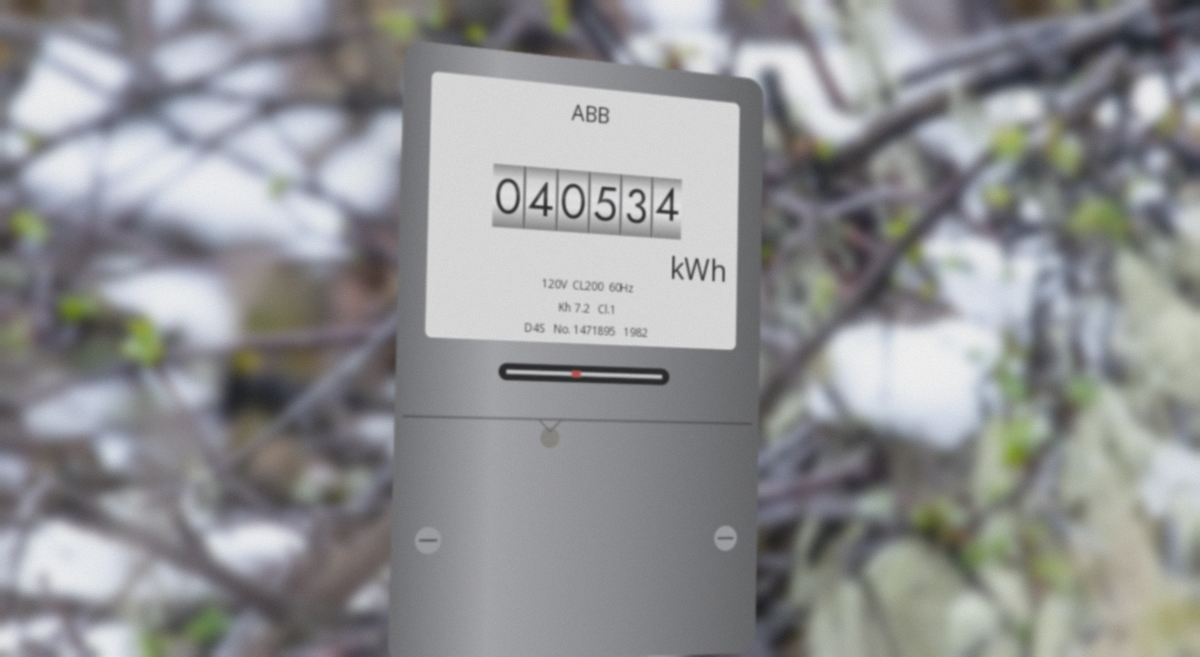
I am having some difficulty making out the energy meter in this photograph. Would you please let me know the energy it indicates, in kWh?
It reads 40534 kWh
